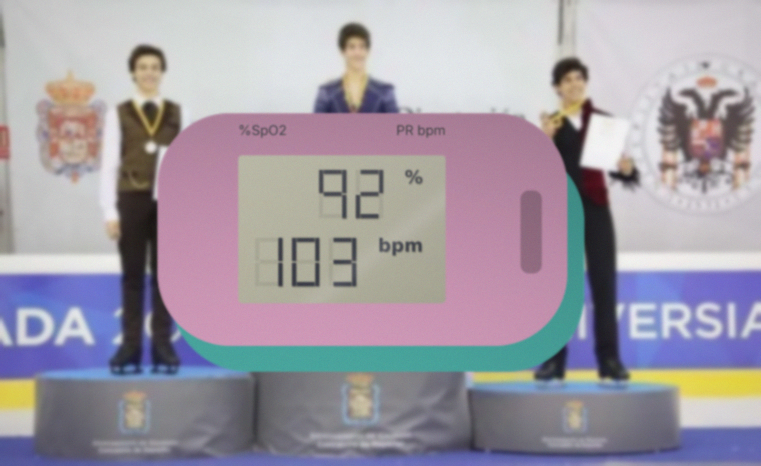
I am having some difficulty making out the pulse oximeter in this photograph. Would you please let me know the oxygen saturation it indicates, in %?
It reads 92 %
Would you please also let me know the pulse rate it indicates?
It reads 103 bpm
